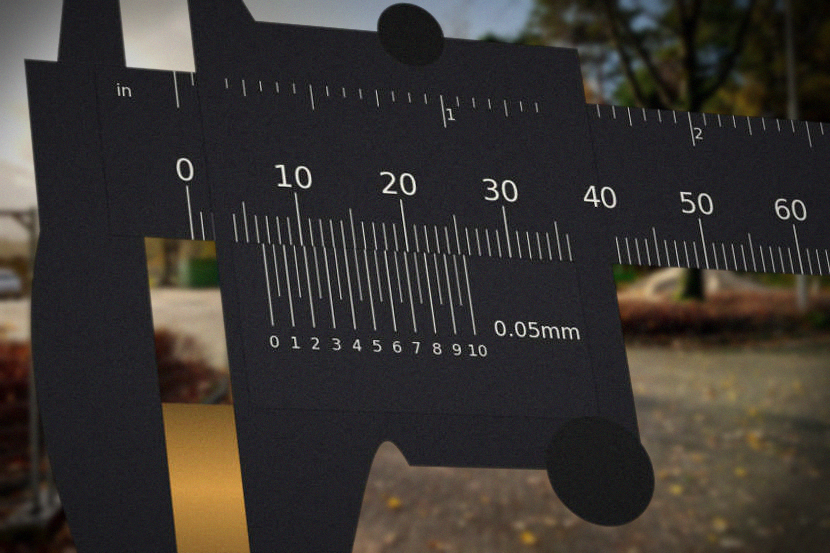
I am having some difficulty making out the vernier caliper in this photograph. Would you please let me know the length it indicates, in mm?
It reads 6.4 mm
